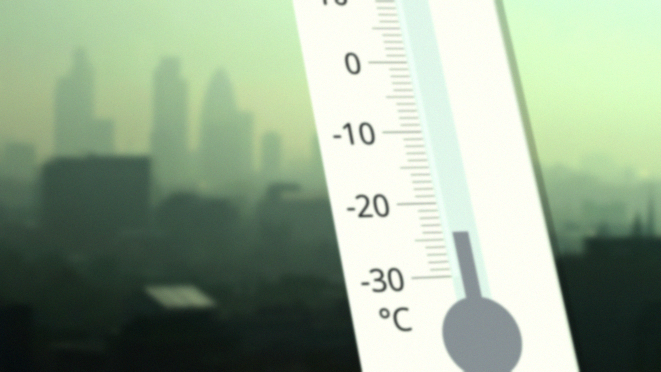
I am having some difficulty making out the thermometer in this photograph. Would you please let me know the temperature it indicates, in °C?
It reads -24 °C
